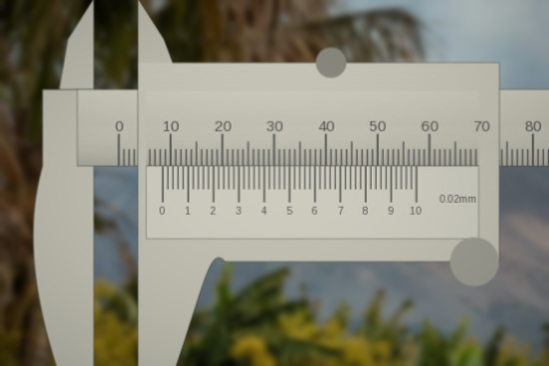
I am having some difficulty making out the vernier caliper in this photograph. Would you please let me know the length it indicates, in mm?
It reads 8.5 mm
